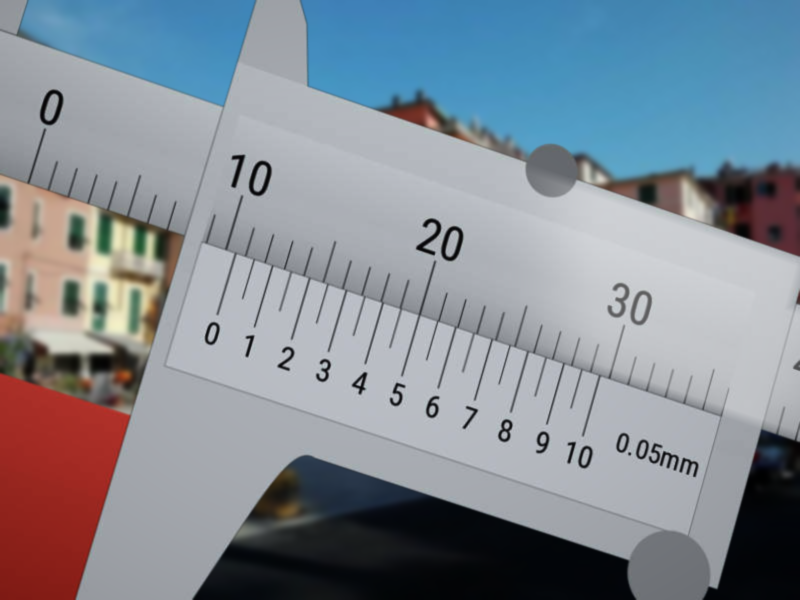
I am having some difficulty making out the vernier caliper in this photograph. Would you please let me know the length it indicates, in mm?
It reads 10.5 mm
